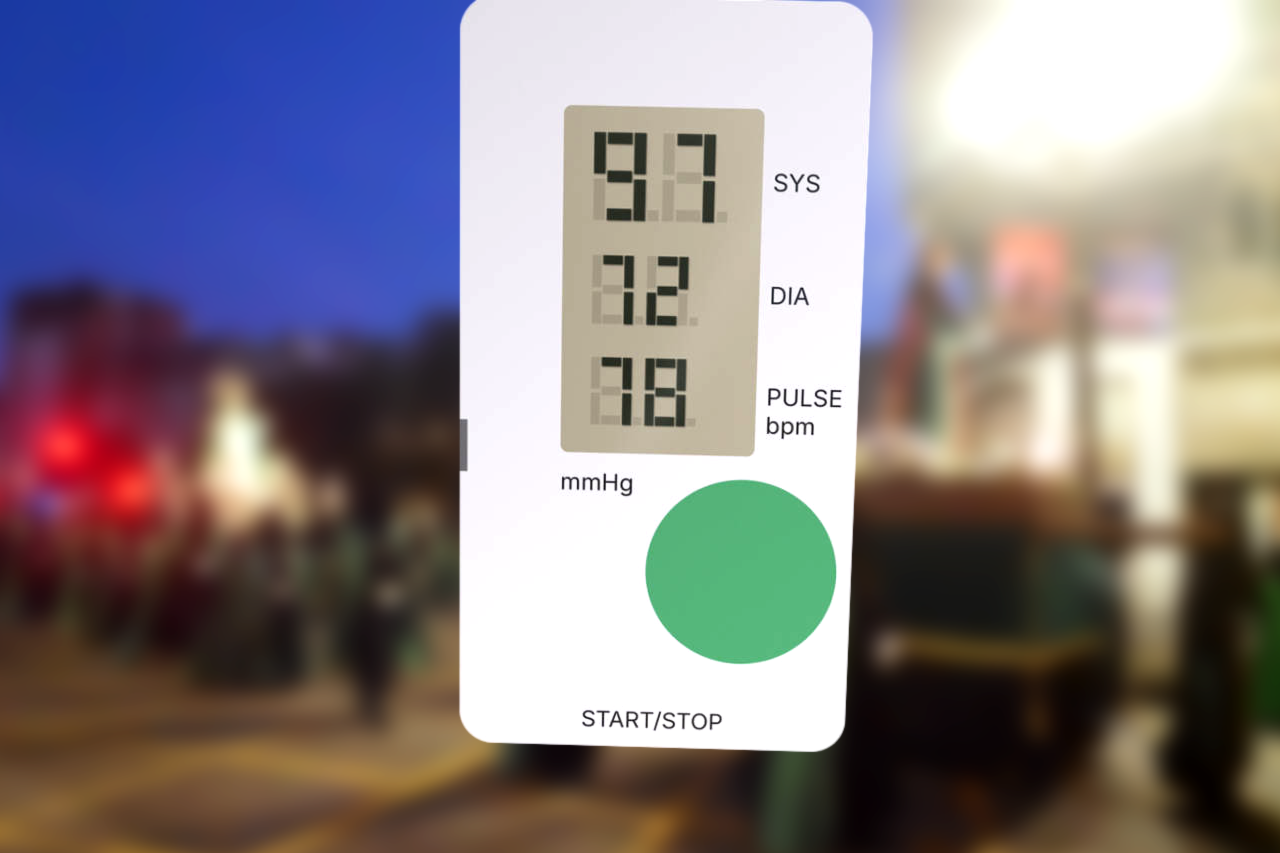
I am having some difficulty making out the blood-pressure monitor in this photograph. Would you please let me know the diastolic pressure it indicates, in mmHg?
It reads 72 mmHg
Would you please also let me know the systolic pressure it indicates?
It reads 97 mmHg
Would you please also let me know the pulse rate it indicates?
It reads 78 bpm
